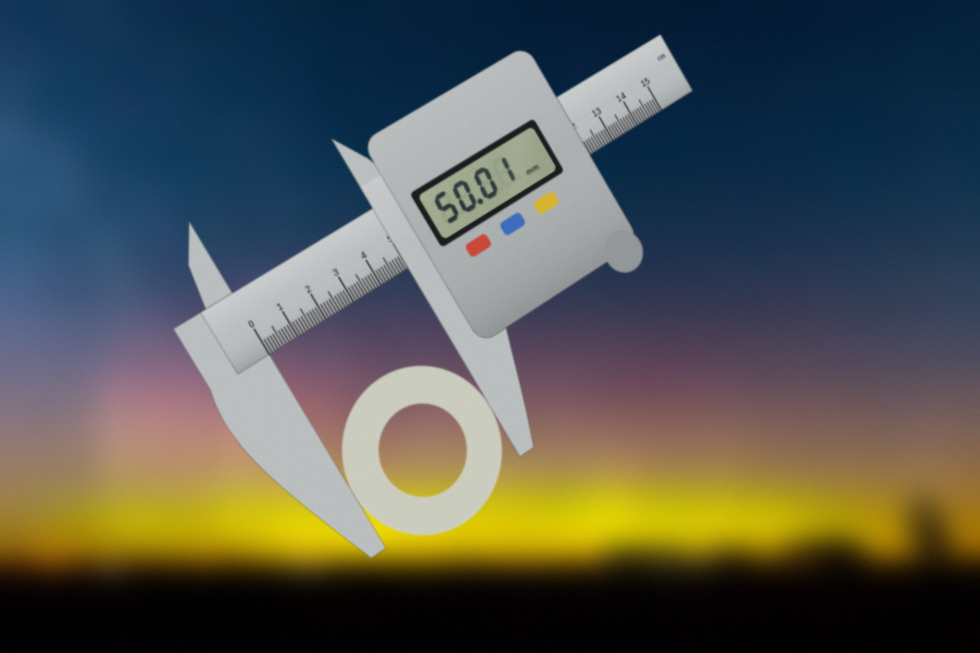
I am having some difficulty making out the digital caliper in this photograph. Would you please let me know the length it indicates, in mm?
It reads 50.01 mm
